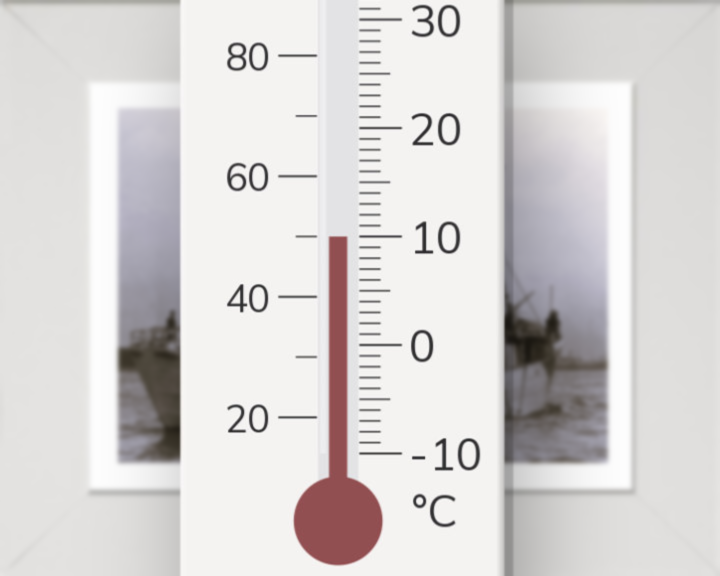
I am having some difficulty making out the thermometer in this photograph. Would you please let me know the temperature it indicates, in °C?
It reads 10 °C
